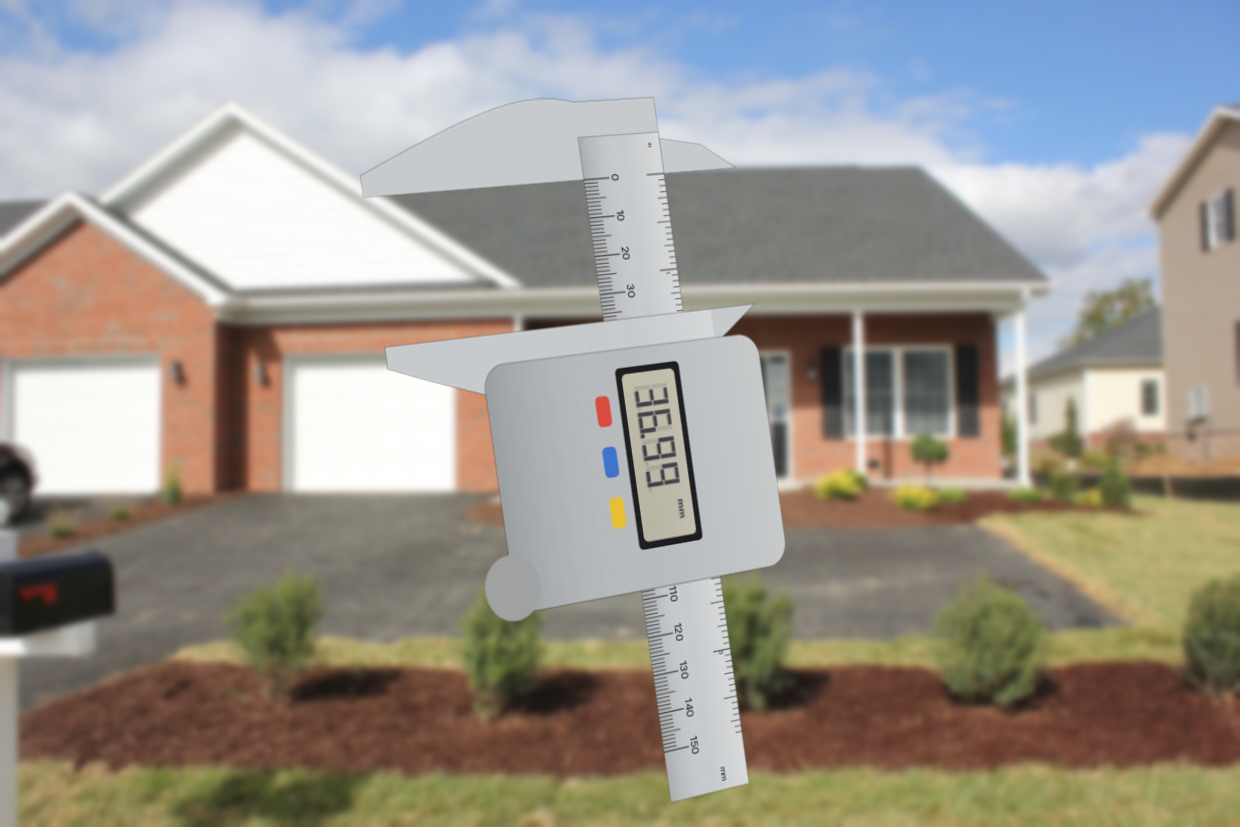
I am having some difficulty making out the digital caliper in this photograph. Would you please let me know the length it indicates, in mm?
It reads 36.99 mm
